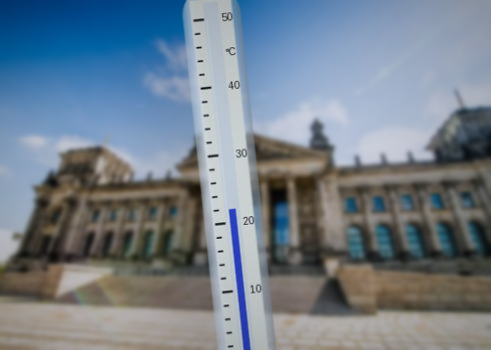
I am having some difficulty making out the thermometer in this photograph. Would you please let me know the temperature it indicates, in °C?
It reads 22 °C
